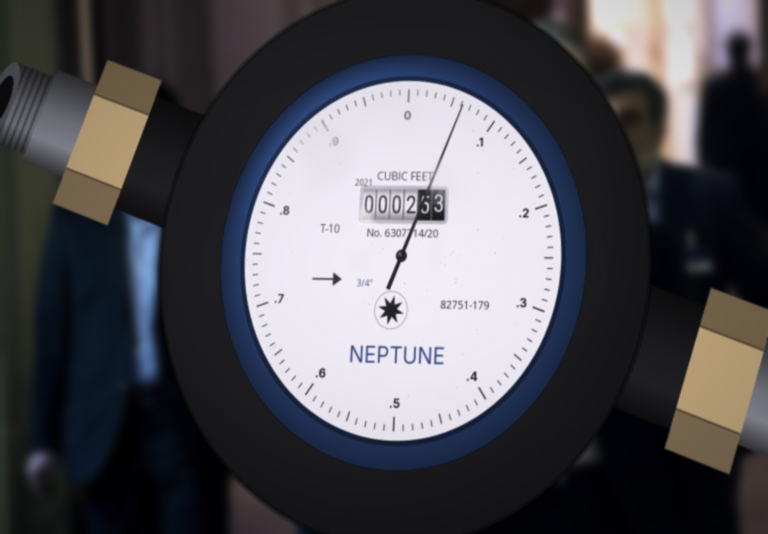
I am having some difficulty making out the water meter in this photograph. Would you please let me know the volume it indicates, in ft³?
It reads 253.06 ft³
